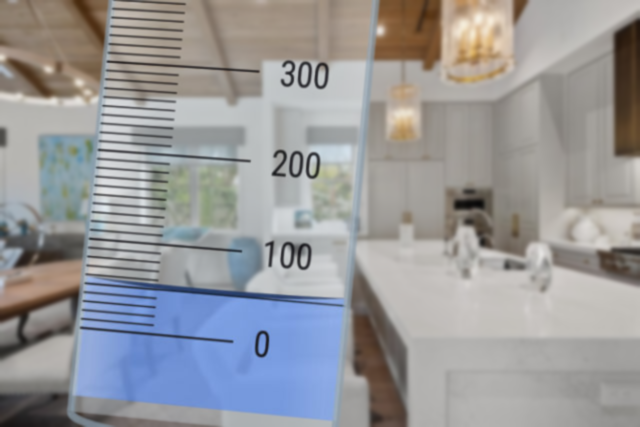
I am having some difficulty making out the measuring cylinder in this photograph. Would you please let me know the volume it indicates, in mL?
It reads 50 mL
